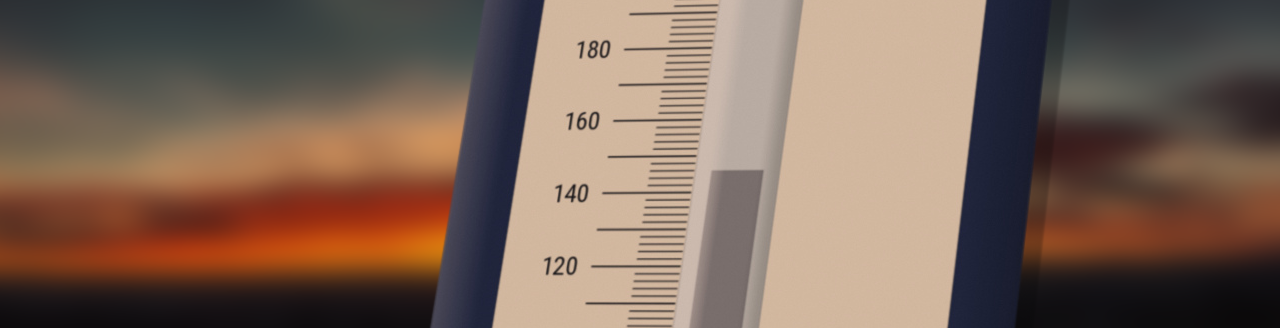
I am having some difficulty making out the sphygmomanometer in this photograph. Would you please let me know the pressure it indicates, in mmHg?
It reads 146 mmHg
